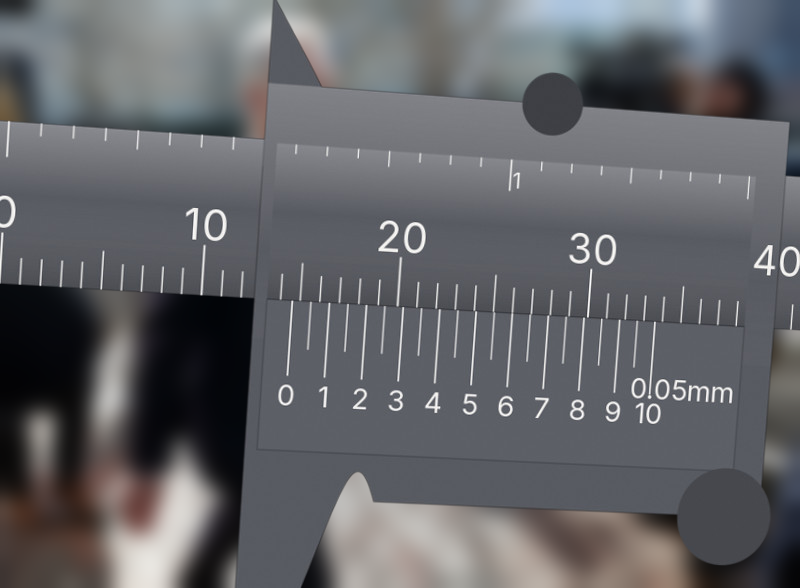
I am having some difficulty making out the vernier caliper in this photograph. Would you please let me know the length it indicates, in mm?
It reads 14.6 mm
